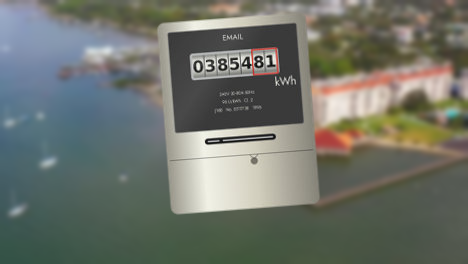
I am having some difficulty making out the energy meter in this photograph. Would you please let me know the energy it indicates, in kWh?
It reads 3854.81 kWh
